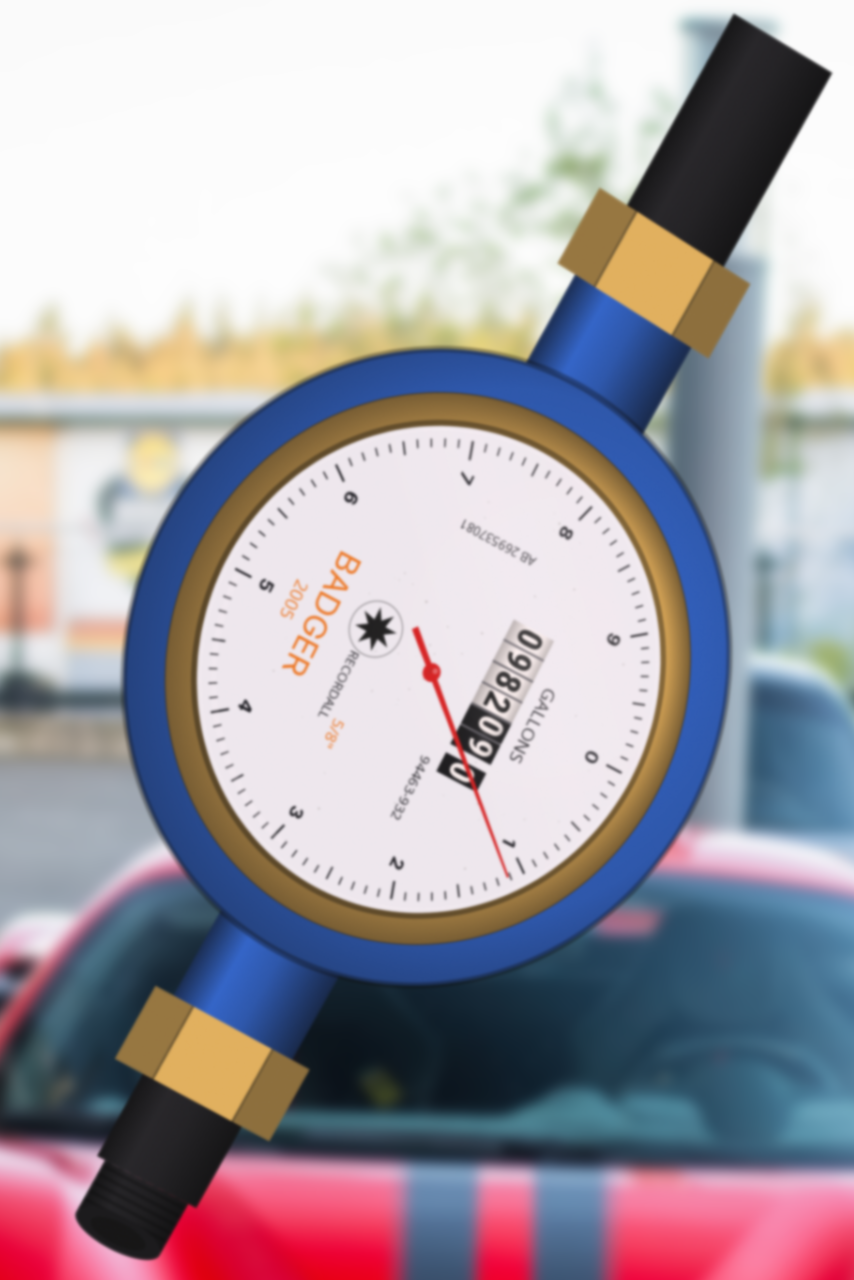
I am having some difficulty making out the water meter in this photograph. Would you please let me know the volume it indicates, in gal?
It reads 982091.1 gal
